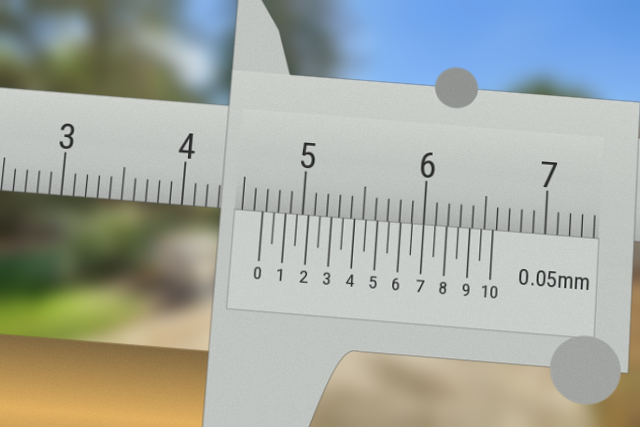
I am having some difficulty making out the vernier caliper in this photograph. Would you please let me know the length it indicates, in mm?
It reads 46.7 mm
